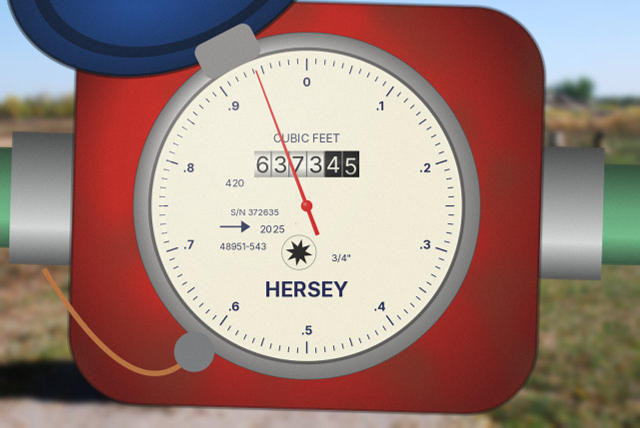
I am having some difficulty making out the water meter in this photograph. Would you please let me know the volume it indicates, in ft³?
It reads 637344.94 ft³
